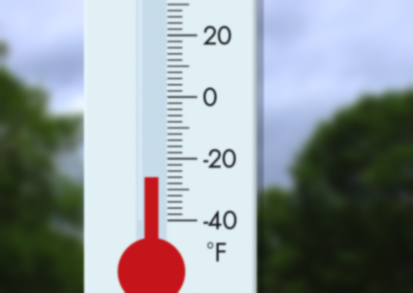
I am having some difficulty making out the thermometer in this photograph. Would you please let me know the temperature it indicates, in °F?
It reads -26 °F
